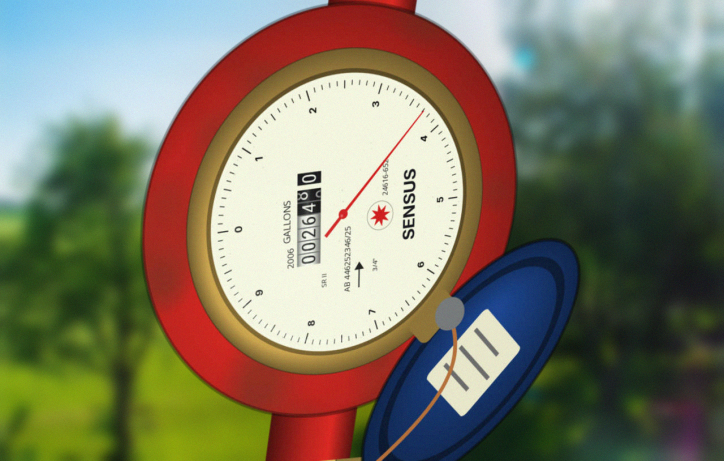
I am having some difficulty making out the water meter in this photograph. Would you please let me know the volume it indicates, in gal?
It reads 26483.7 gal
